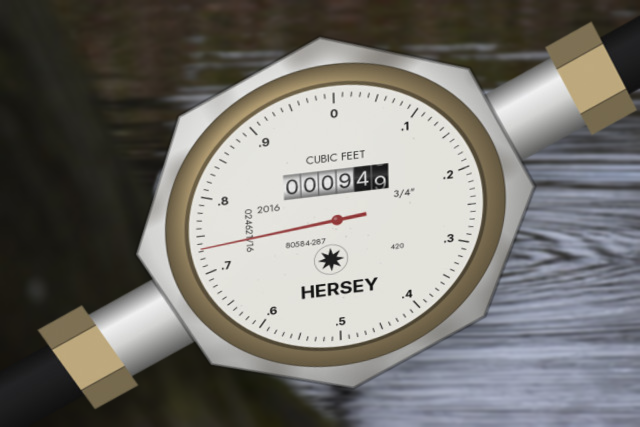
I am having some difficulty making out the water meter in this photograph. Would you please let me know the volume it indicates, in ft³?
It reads 948.73 ft³
